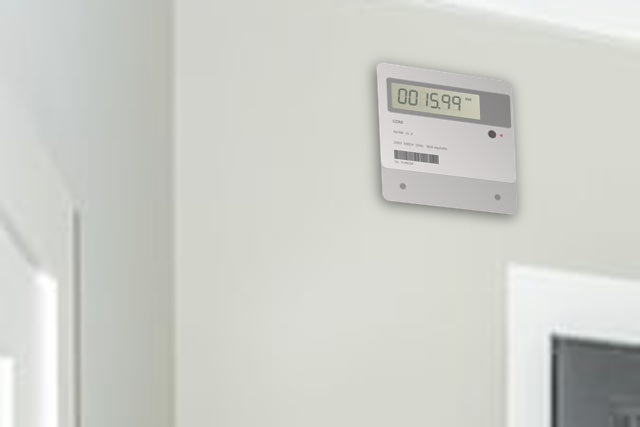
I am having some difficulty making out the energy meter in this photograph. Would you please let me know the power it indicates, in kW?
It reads 15.99 kW
